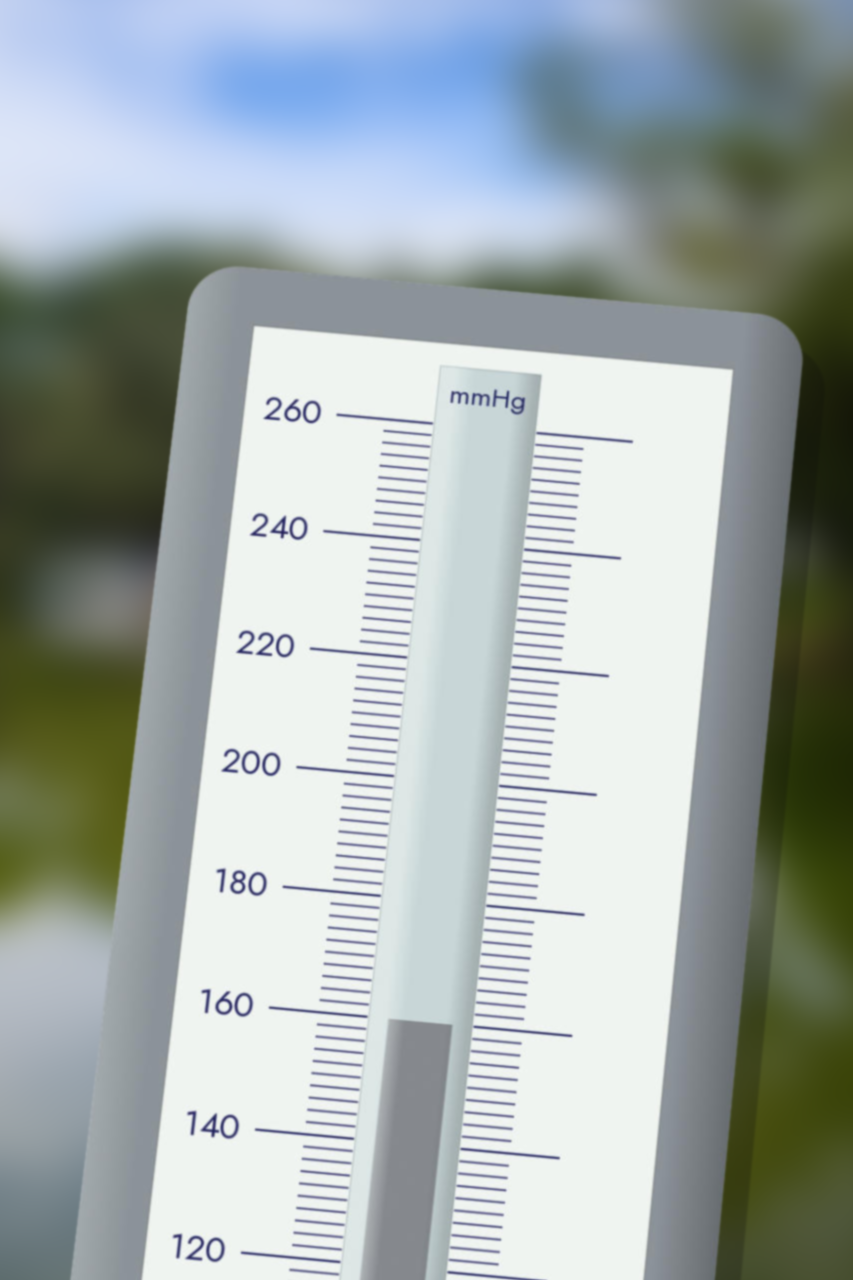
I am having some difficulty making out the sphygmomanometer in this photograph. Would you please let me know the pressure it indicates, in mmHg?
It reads 160 mmHg
